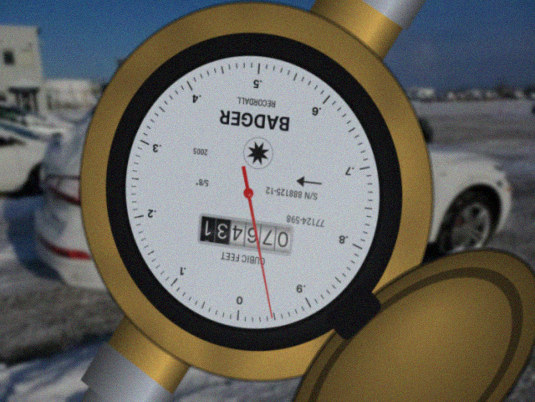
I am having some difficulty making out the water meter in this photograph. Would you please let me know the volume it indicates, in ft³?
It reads 76430.95 ft³
